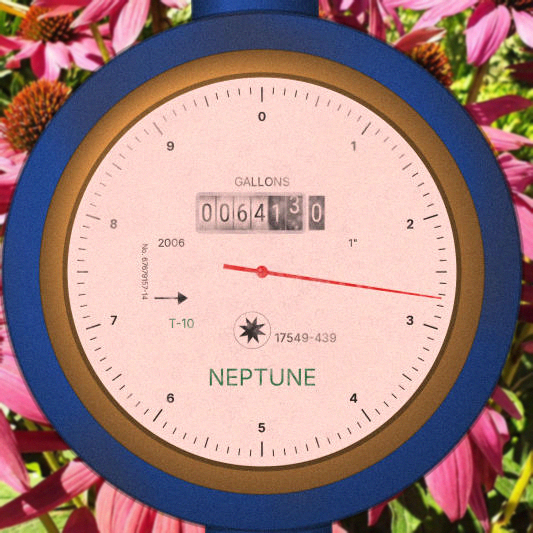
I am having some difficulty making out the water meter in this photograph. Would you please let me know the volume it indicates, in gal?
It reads 64132.7 gal
